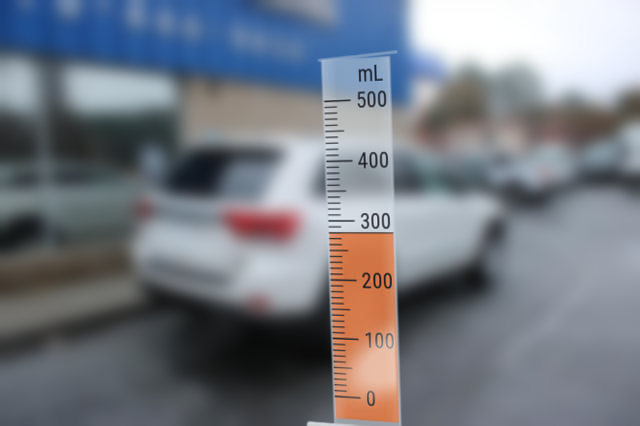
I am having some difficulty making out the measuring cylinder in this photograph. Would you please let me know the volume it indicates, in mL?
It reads 280 mL
